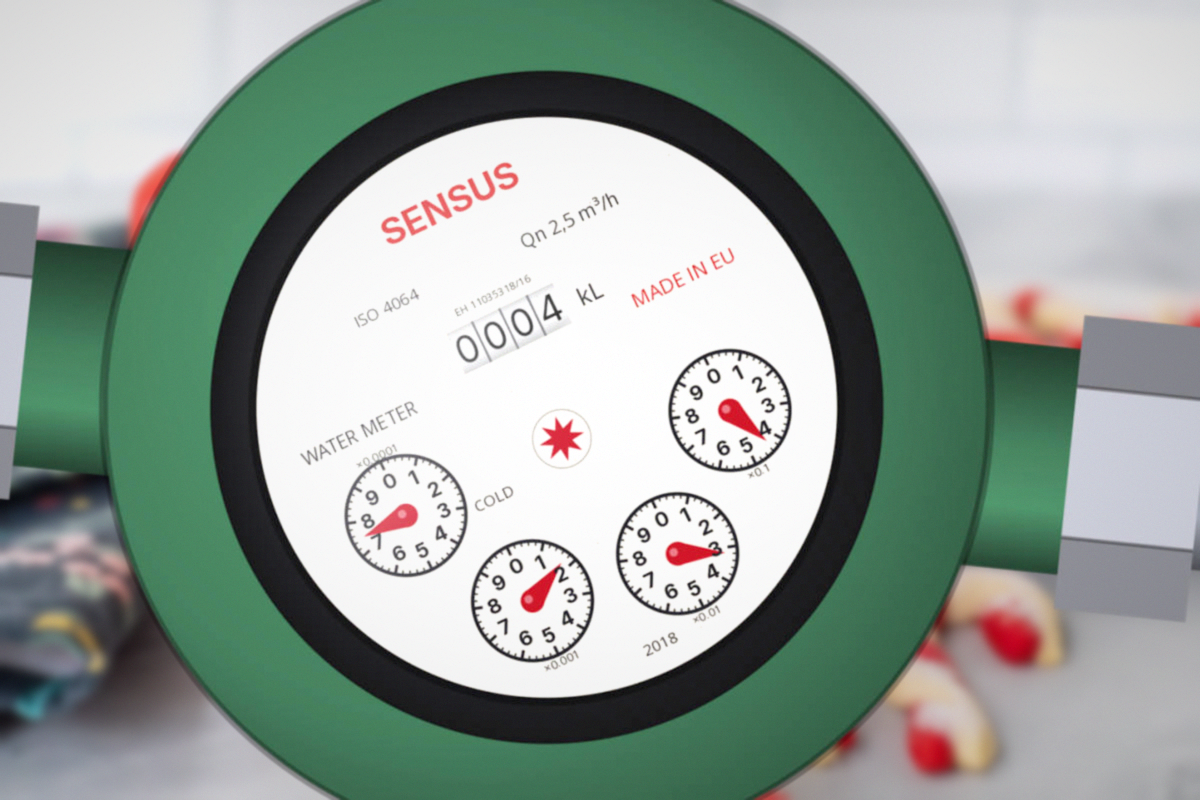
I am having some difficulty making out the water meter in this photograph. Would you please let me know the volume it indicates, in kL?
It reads 4.4317 kL
